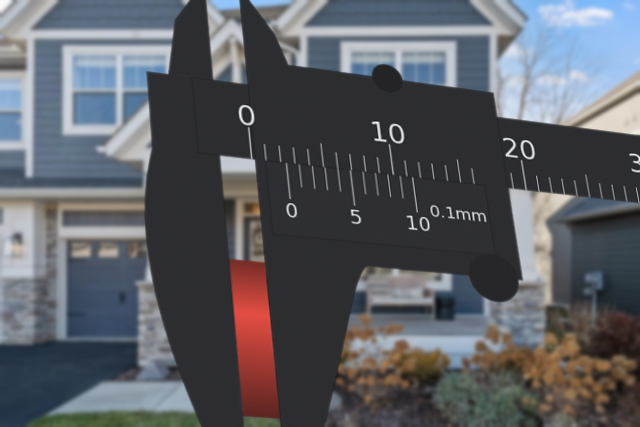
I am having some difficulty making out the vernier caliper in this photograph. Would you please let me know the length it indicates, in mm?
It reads 2.4 mm
